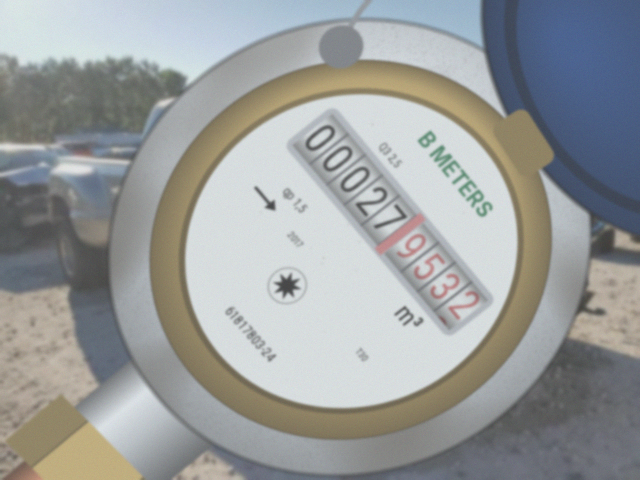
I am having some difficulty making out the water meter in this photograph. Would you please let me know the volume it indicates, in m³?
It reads 27.9532 m³
